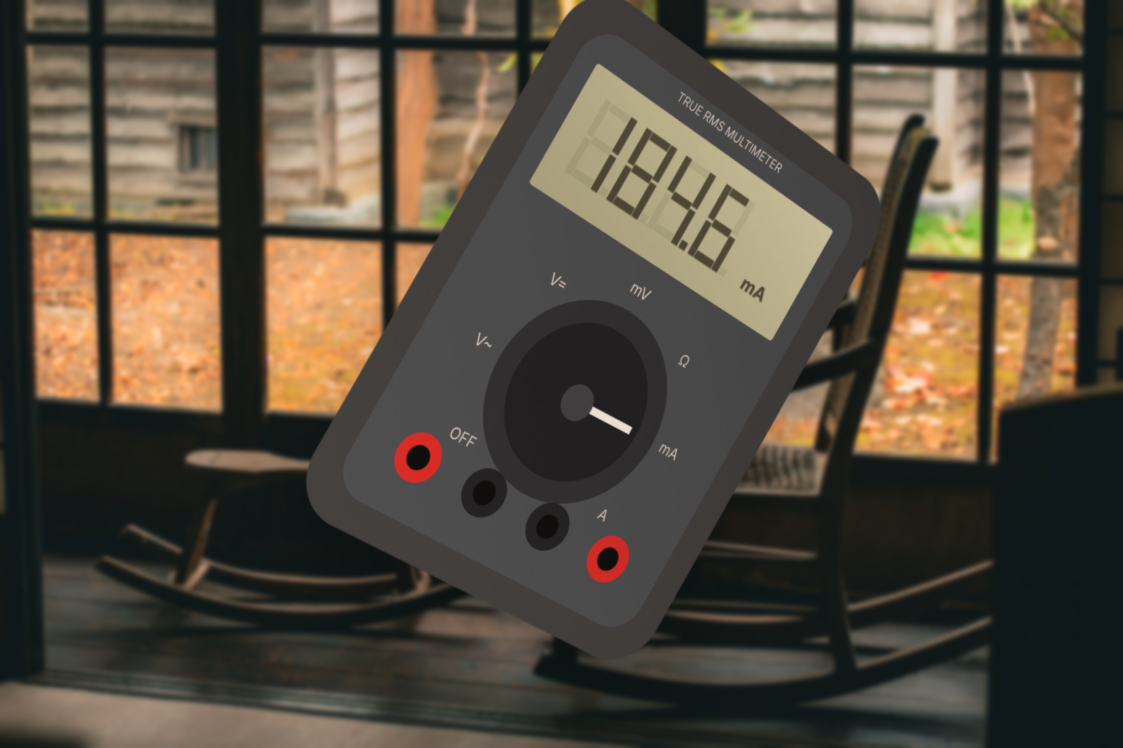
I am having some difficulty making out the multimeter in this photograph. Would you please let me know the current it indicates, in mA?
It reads 184.6 mA
